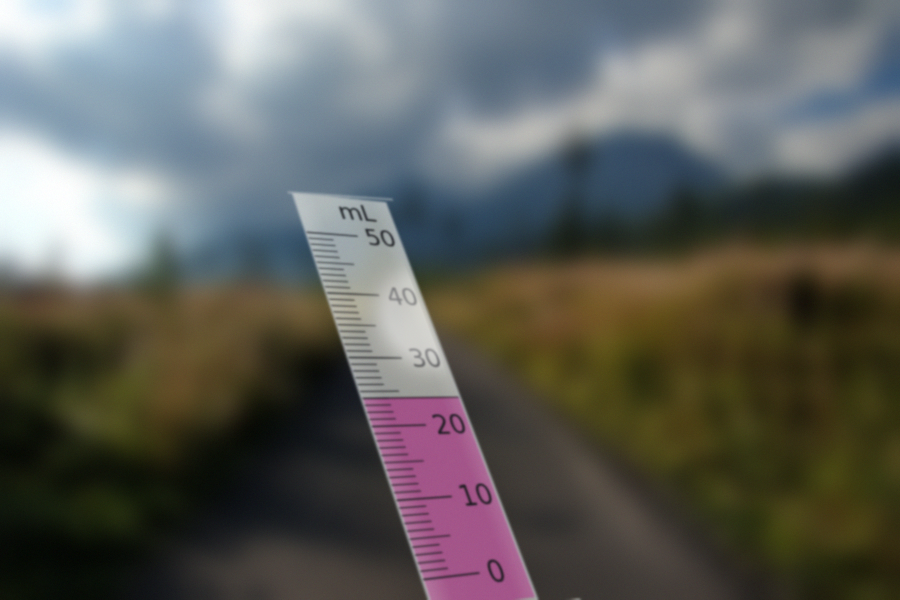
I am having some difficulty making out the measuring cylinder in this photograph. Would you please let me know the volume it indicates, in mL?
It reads 24 mL
